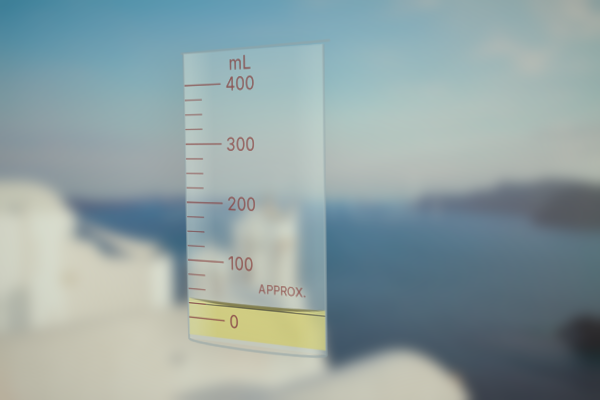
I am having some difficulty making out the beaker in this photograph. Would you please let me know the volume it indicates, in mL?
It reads 25 mL
